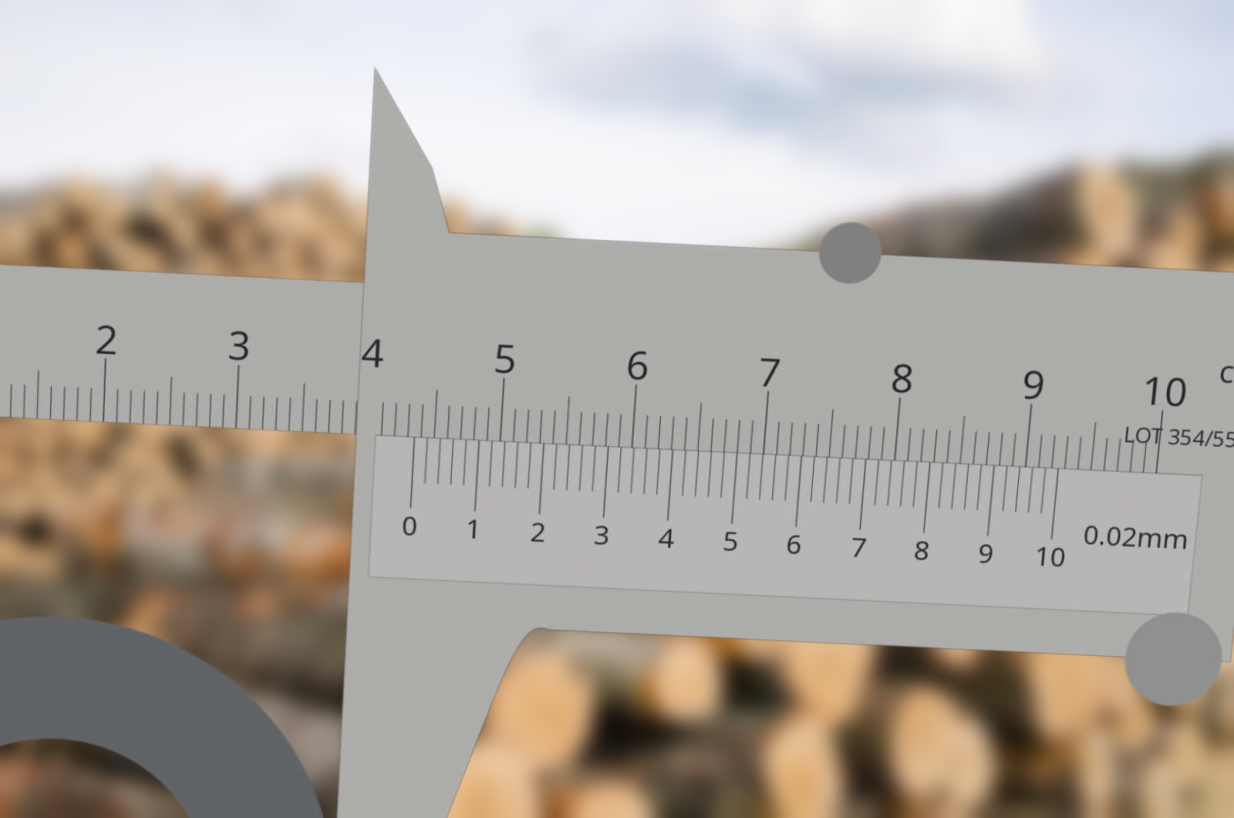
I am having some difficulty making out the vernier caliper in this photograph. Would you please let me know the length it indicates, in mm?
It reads 43.5 mm
